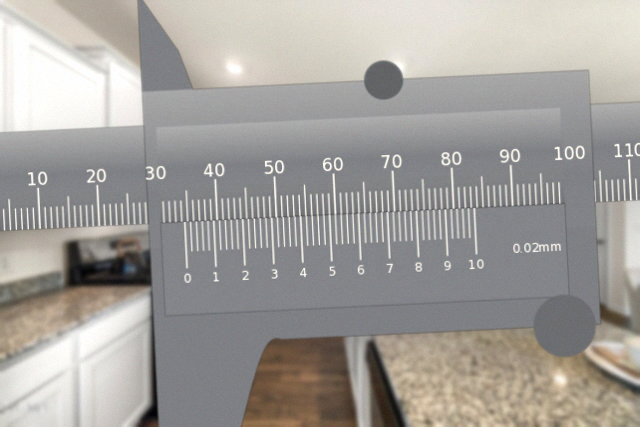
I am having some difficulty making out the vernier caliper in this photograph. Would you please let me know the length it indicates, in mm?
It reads 34.5 mm
